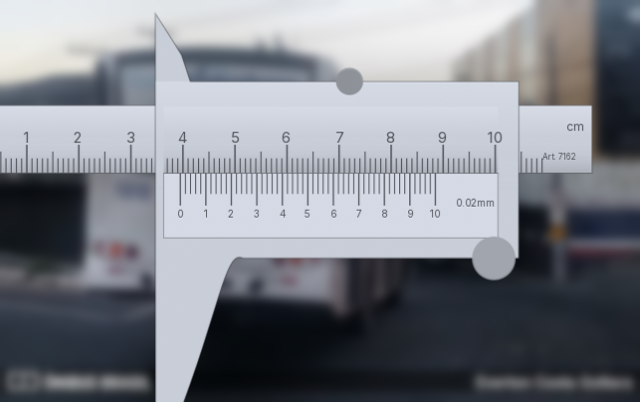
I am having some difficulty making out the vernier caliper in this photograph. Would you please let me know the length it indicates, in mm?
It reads 39.5 mm
